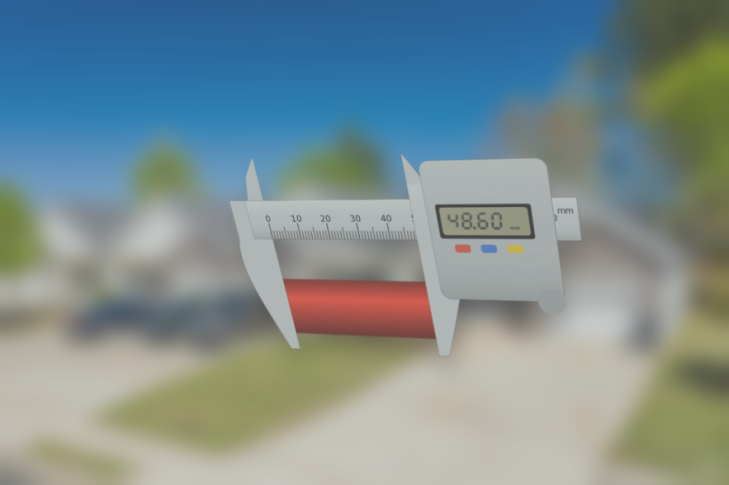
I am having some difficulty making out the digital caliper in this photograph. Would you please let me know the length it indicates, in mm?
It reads 48.60 mm
